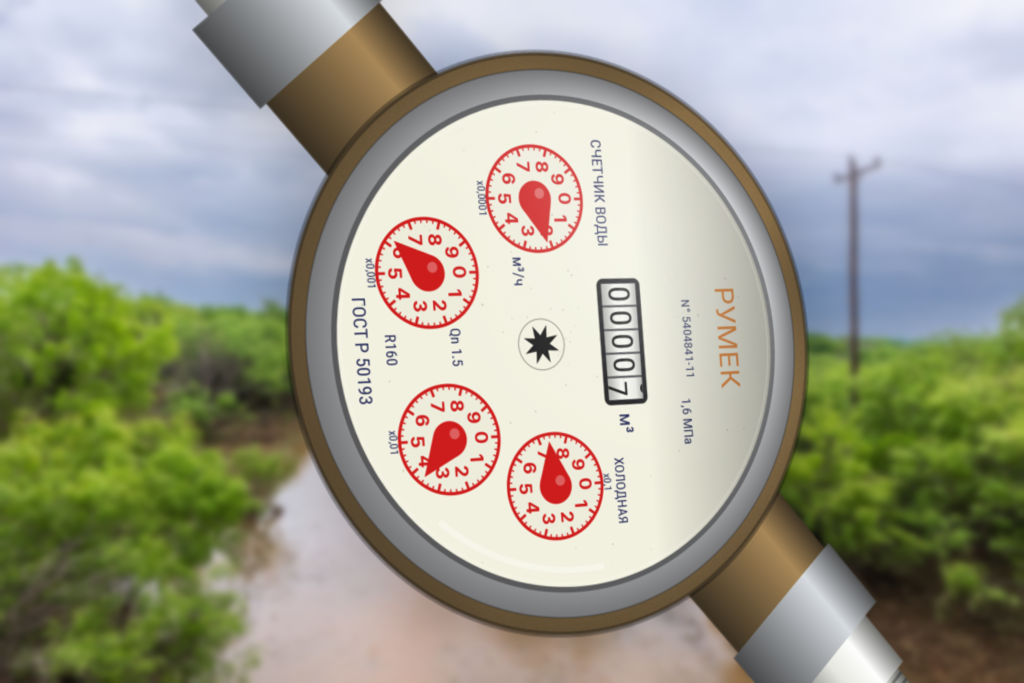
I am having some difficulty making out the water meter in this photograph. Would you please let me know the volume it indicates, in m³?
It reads 6.7362 m³
